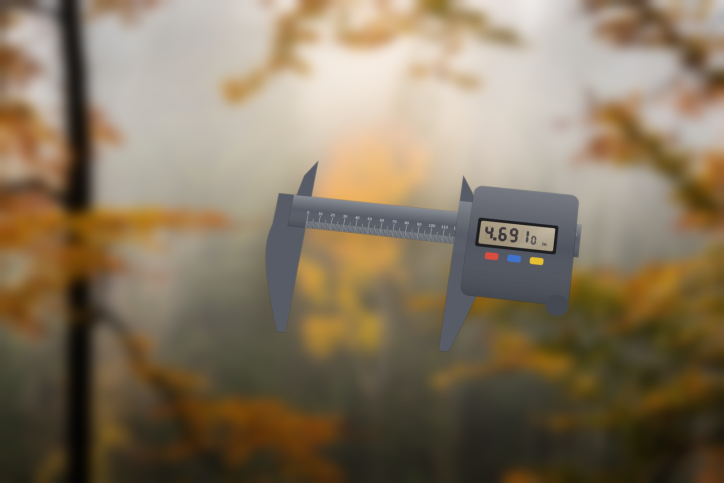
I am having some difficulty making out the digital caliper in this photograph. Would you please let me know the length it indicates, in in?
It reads 4.6910 in
